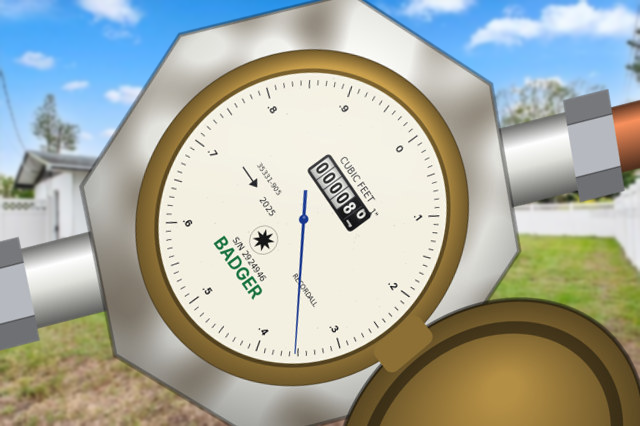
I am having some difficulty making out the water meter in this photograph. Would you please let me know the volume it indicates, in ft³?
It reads 86.35 ft³
